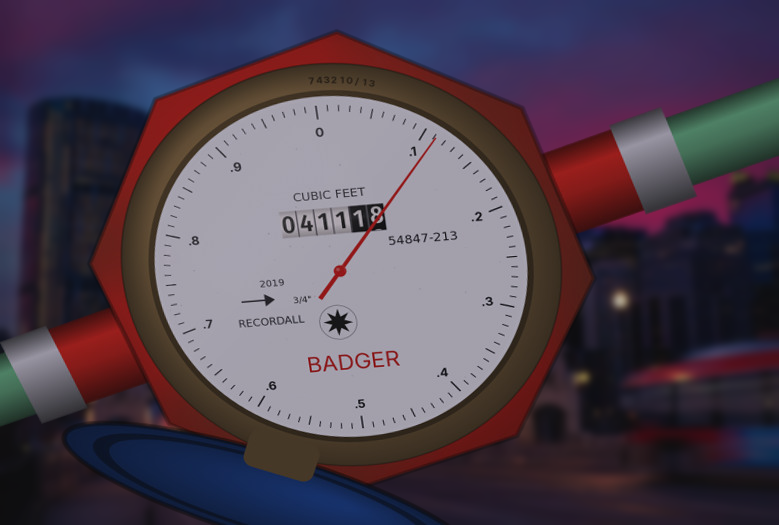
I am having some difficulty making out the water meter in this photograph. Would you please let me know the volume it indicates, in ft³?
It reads 41118.11 ft³
